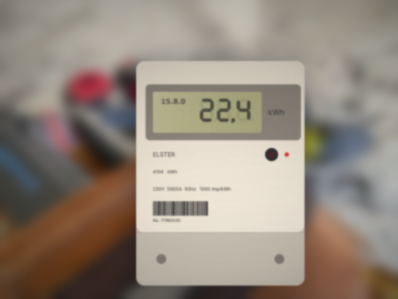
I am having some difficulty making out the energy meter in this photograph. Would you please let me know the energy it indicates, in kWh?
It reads 22.4 kWh
